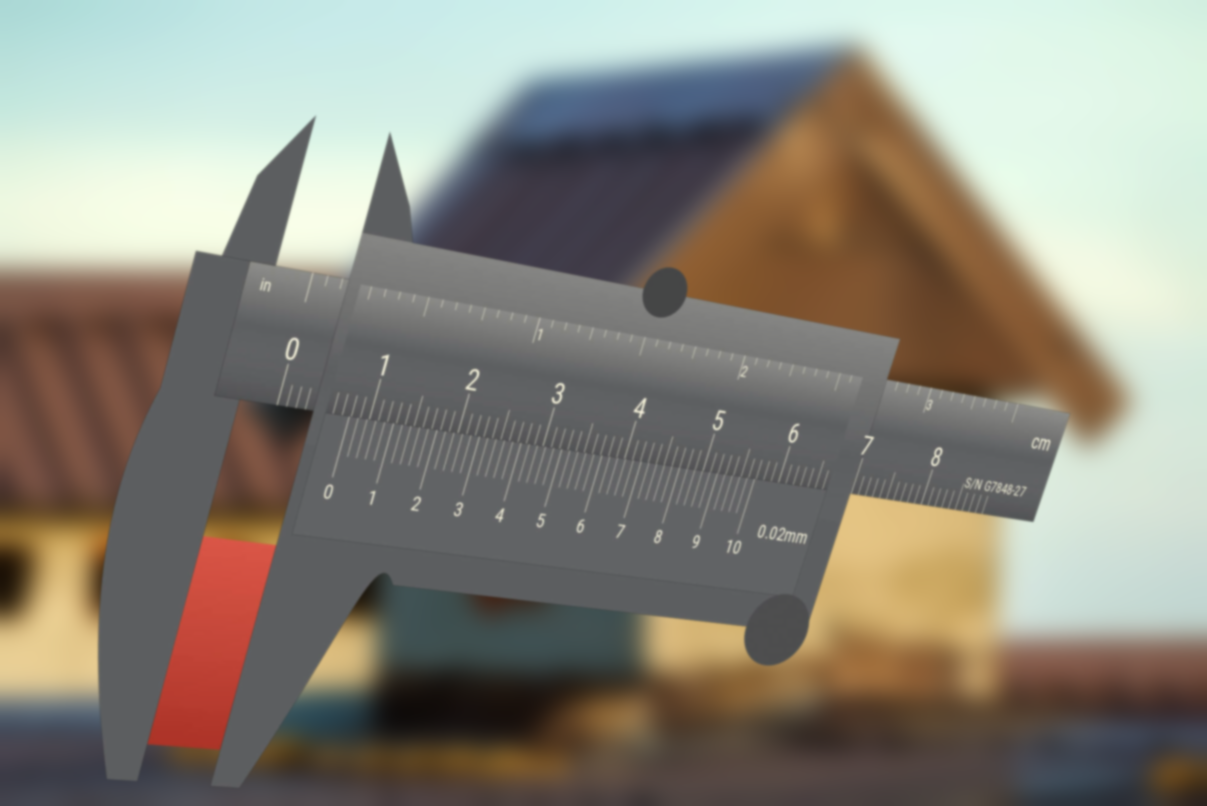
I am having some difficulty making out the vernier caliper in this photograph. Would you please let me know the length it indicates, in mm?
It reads 7.8 mm
